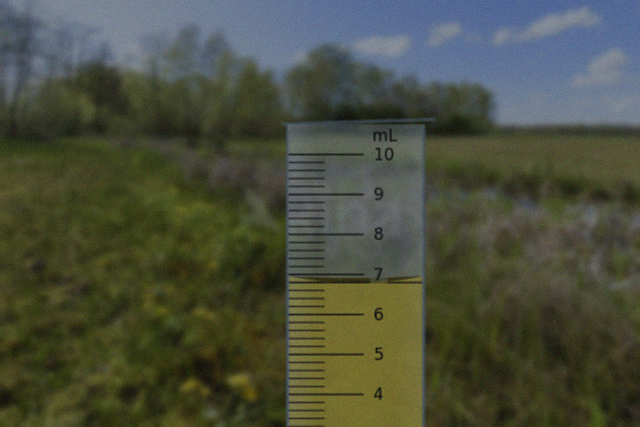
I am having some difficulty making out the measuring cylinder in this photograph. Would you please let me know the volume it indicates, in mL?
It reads 6.8 mL
